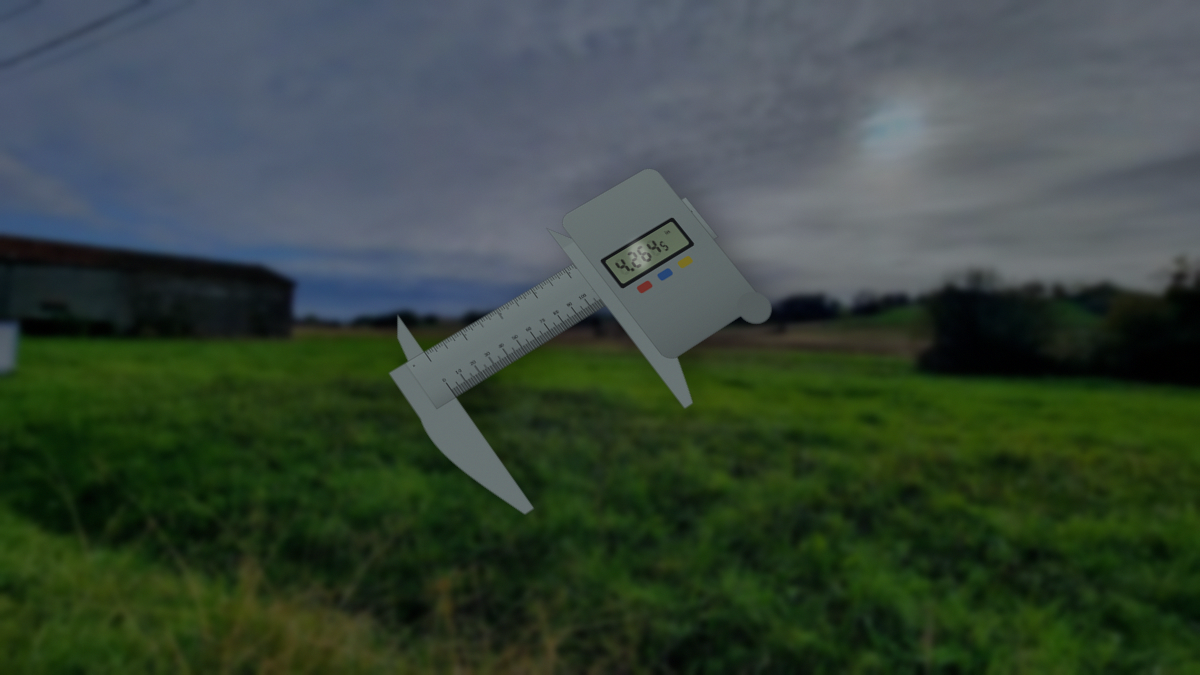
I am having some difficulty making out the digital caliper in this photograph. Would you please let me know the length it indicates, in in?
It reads 4.2645 in
